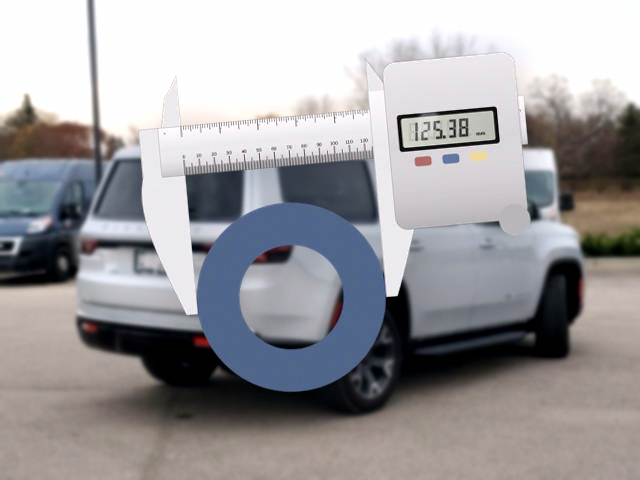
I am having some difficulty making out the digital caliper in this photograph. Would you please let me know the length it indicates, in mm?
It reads 125.38 mm
